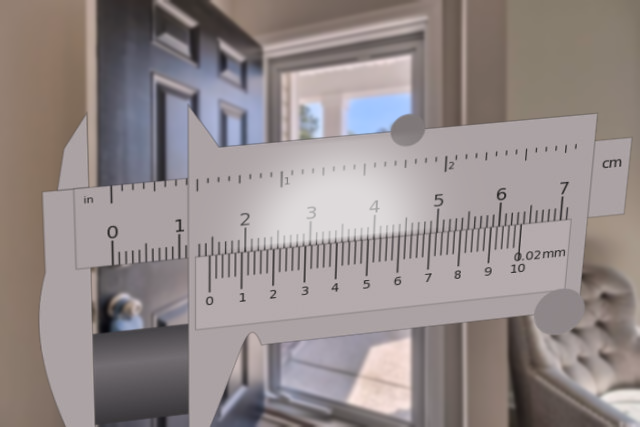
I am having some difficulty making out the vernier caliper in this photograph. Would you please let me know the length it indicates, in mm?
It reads 14.6 mm
